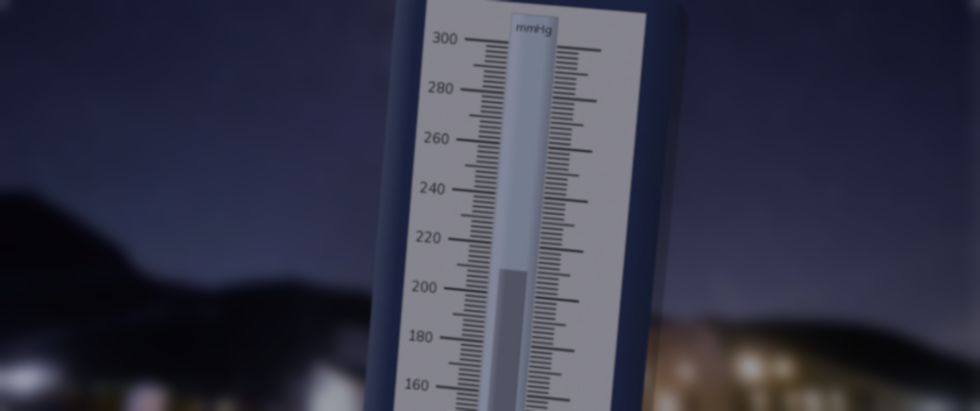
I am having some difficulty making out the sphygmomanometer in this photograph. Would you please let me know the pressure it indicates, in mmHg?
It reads 210 mmHg
